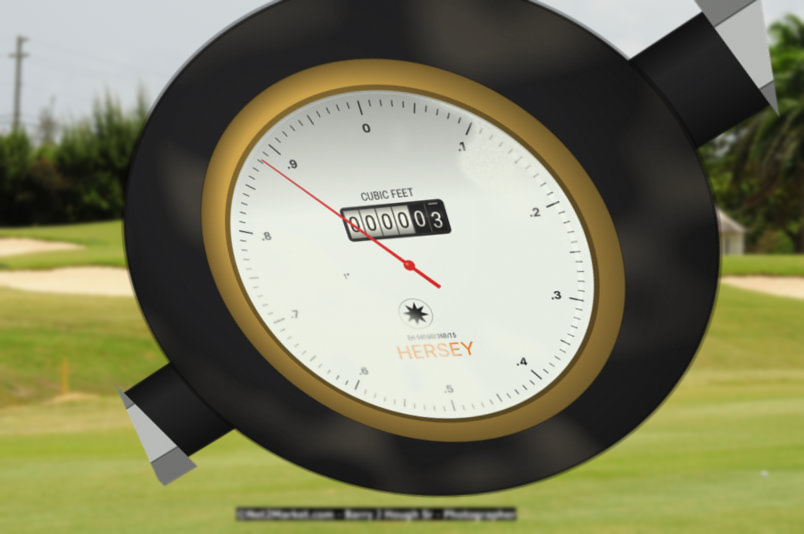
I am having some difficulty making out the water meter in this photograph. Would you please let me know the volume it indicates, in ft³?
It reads 2.88 ft³
